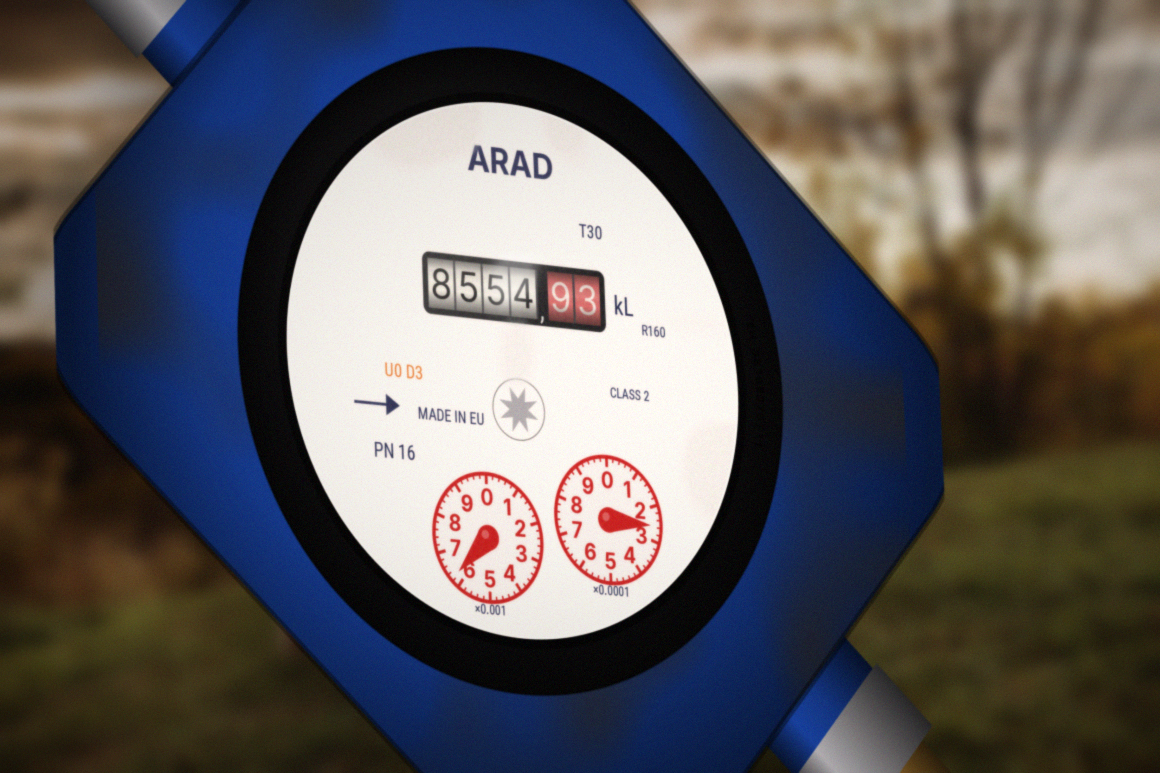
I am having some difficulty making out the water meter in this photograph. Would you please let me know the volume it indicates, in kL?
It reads 8554.9362 kL
